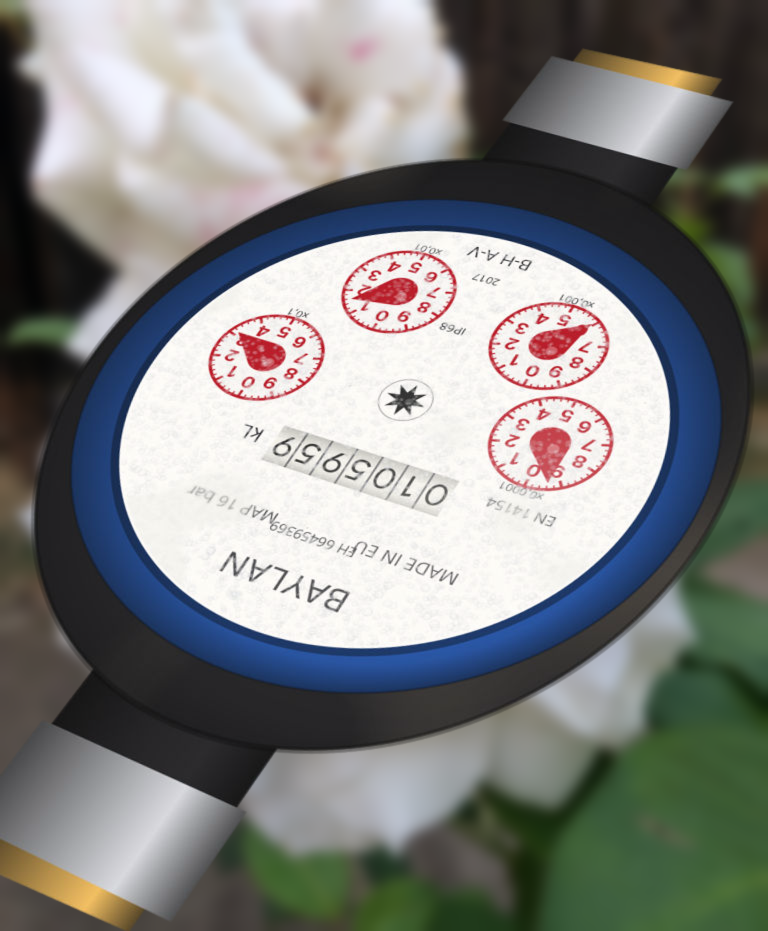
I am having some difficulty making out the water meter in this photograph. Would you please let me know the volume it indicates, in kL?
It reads 105959.3159 kL
